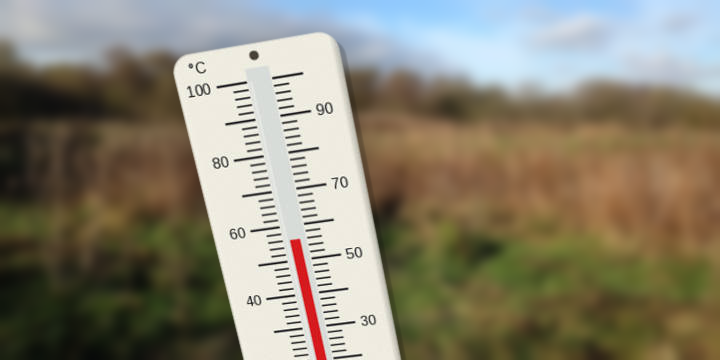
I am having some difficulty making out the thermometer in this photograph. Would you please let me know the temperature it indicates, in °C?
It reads 56 °C
